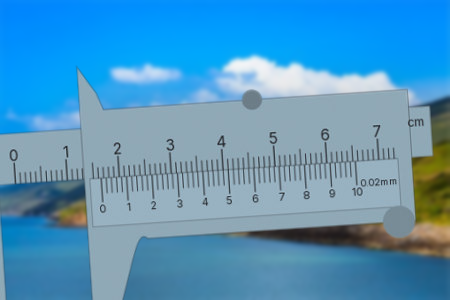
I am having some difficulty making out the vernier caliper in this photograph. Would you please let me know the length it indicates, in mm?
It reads 16.5 mm
